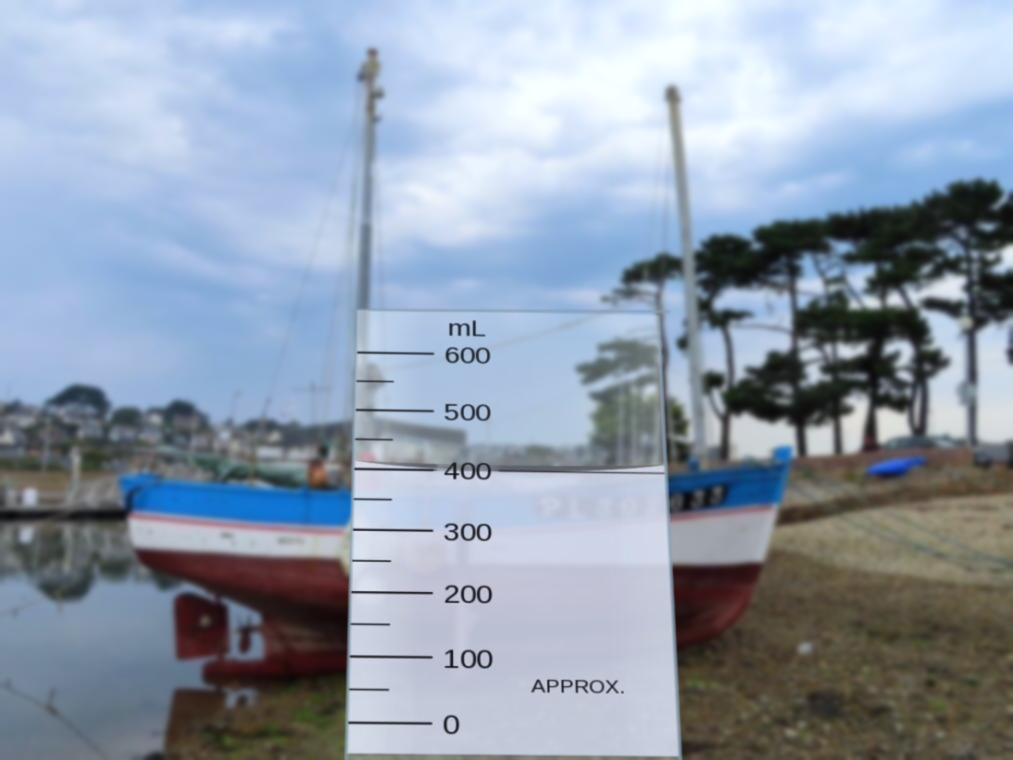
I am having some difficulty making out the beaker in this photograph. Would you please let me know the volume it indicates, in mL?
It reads 400 mL
